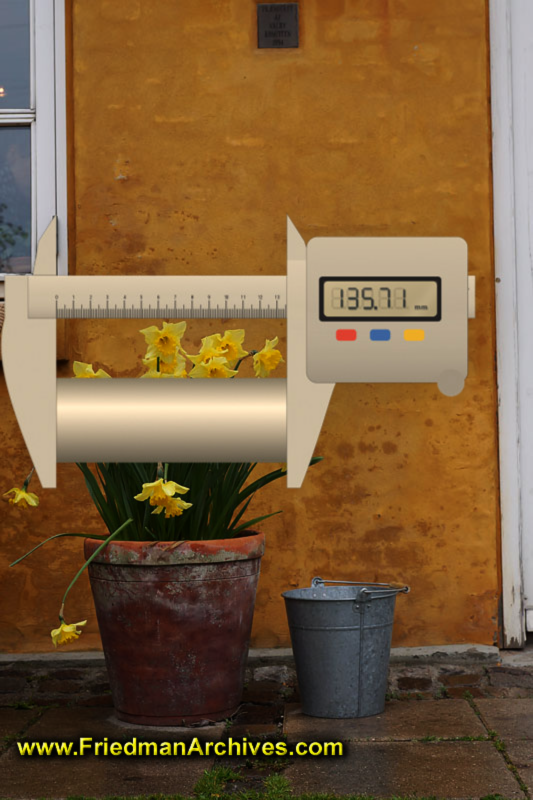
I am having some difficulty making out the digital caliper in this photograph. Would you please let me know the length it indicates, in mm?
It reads 135.71 mm
